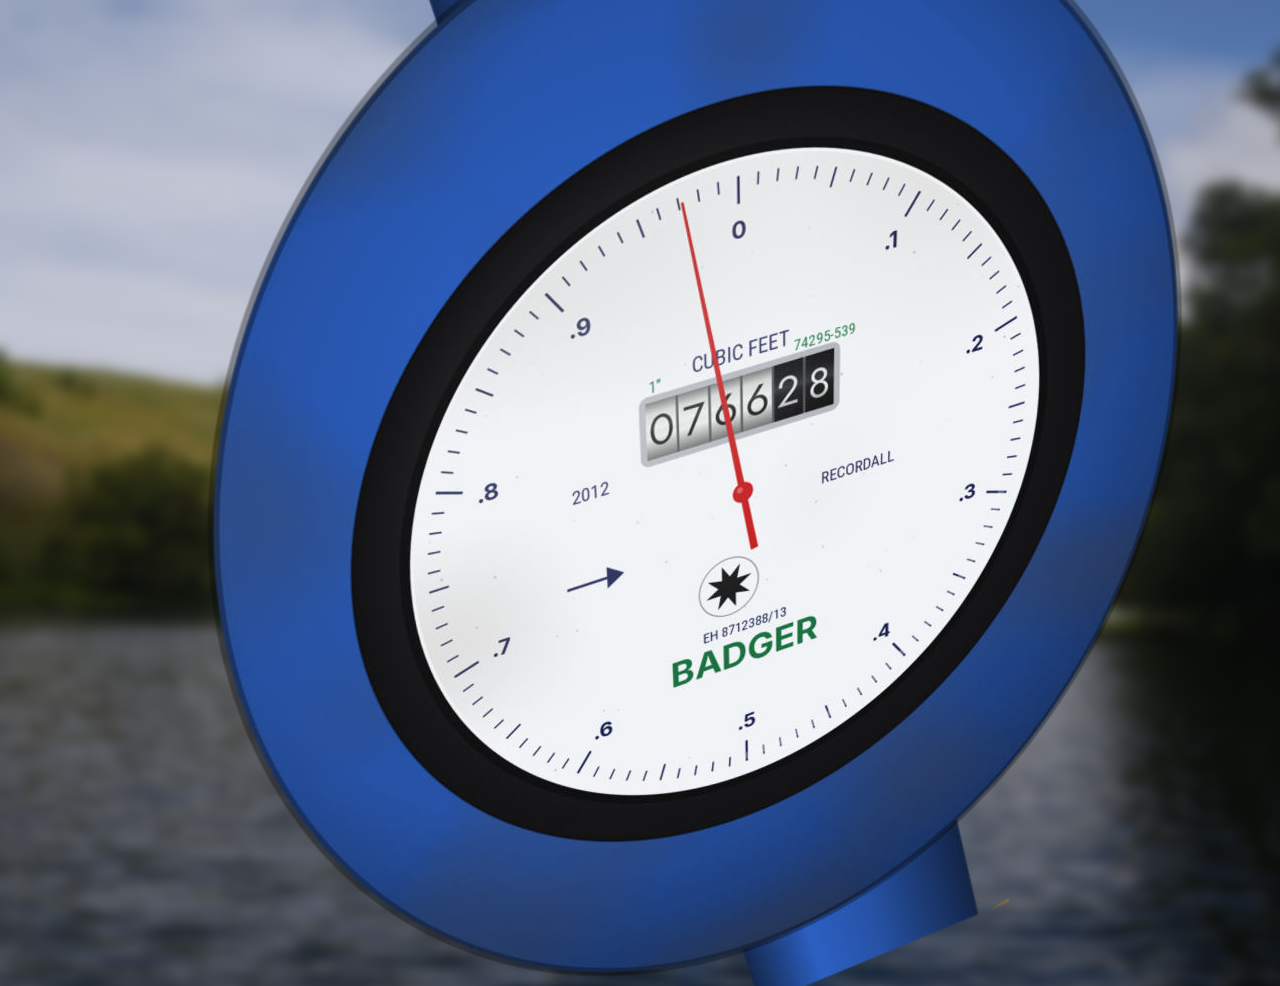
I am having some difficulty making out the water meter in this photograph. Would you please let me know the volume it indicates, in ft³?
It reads 76627.97 ft³
